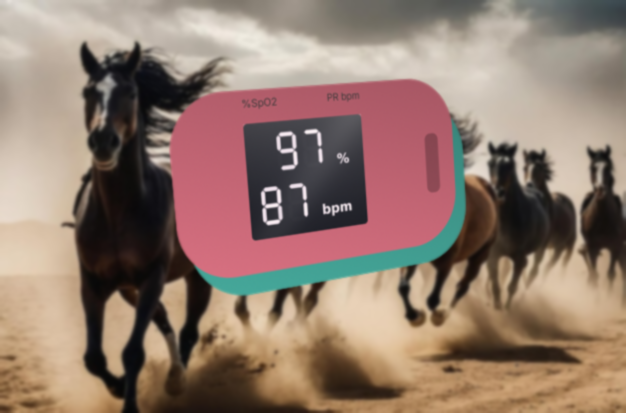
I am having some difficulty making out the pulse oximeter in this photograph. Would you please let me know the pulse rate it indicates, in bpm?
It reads 87 bpm
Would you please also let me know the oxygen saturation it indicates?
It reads 97 %
